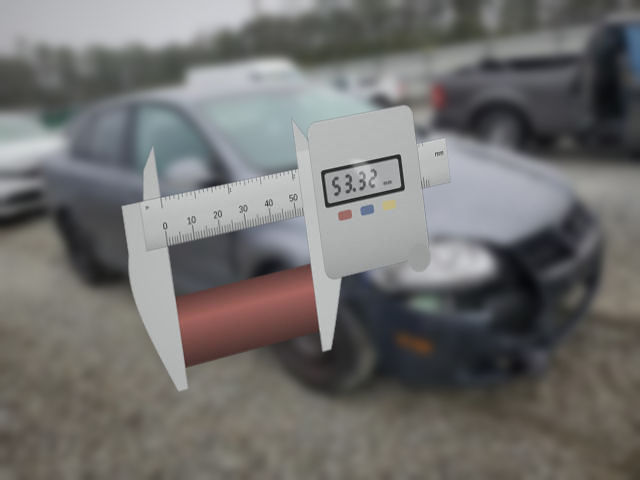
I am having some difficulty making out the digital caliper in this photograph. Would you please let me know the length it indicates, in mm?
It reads 53.32 mm
